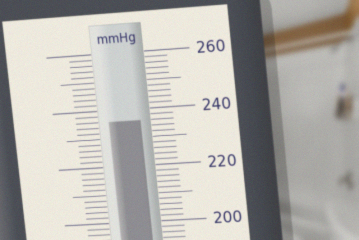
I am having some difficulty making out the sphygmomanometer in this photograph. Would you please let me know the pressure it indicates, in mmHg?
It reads 236 mmHg
